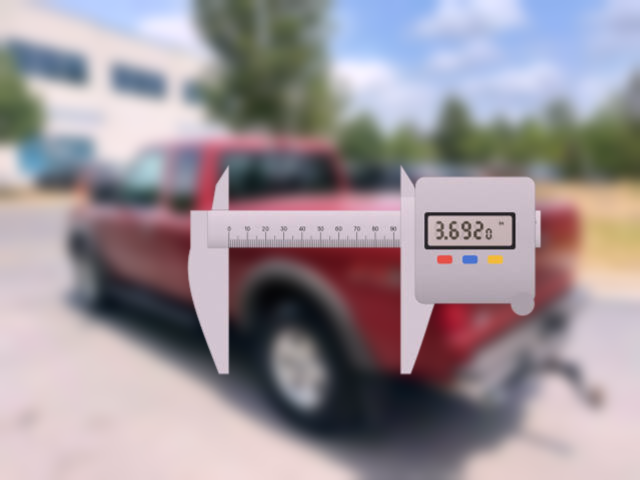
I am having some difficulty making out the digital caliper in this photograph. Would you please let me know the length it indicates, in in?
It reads 3.6920 in
